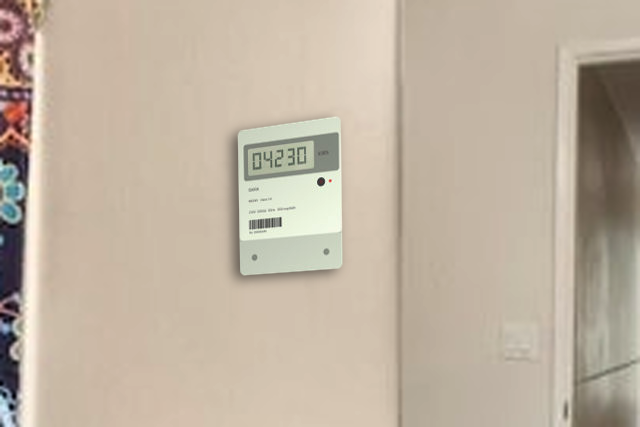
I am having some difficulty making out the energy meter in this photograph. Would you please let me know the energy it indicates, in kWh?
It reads 4230 kWh
